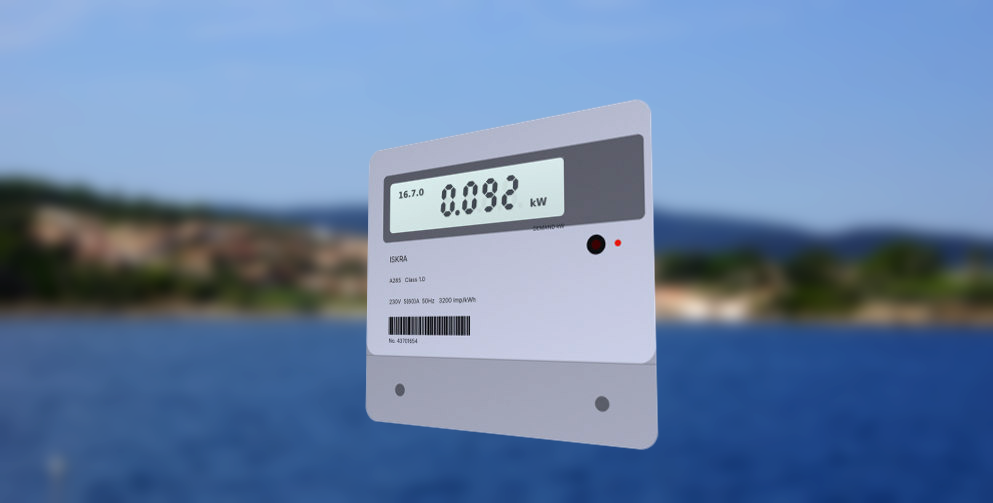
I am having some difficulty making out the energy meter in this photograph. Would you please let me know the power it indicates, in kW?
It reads 0.092 kW
